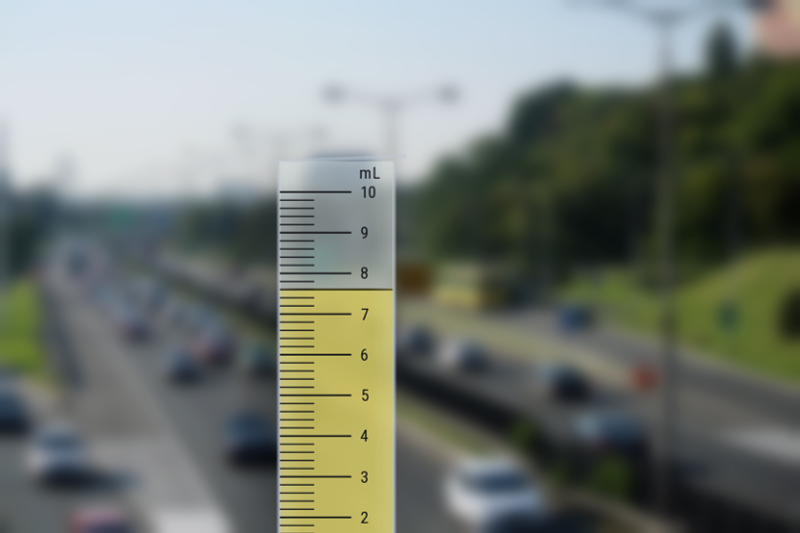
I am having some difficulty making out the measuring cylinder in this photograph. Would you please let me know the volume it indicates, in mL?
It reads 7.6 mL
